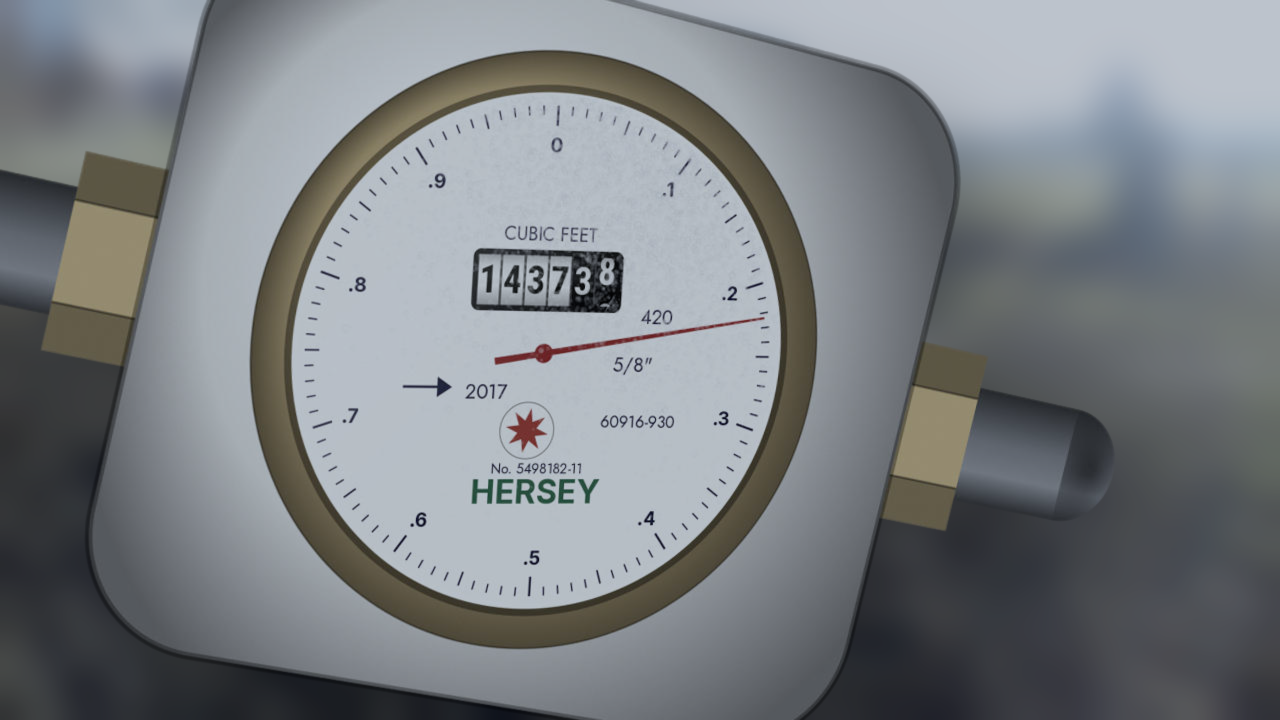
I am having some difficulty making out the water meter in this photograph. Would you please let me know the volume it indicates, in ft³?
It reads 143738.22 ft³
